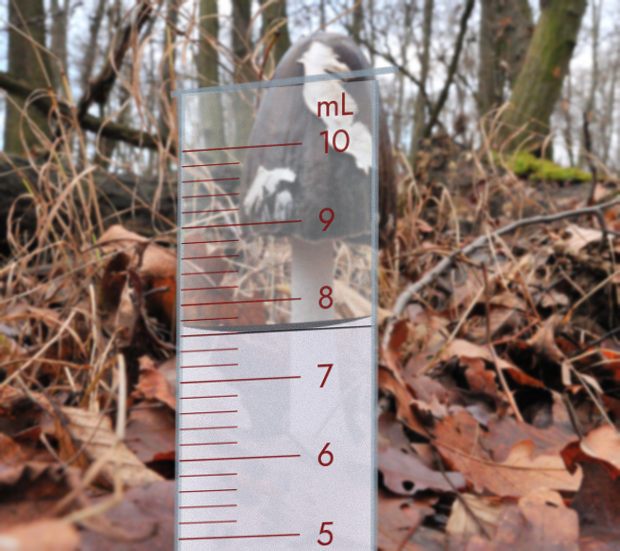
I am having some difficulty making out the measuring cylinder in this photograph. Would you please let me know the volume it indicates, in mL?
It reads 7.6 mL
